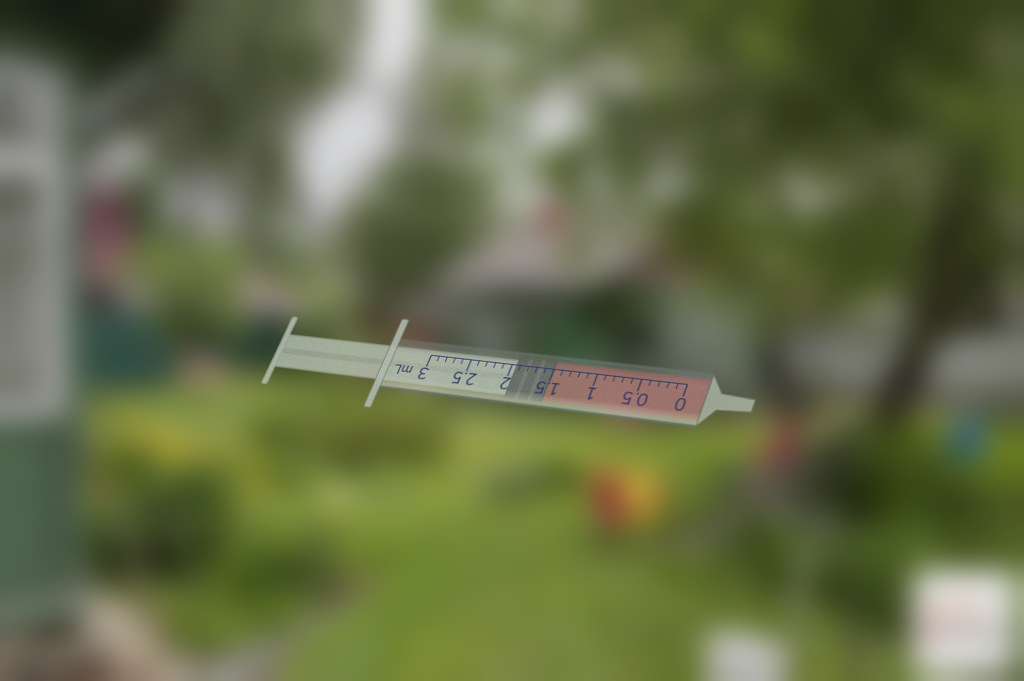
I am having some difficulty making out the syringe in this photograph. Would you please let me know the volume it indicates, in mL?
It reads 1.5 mL
